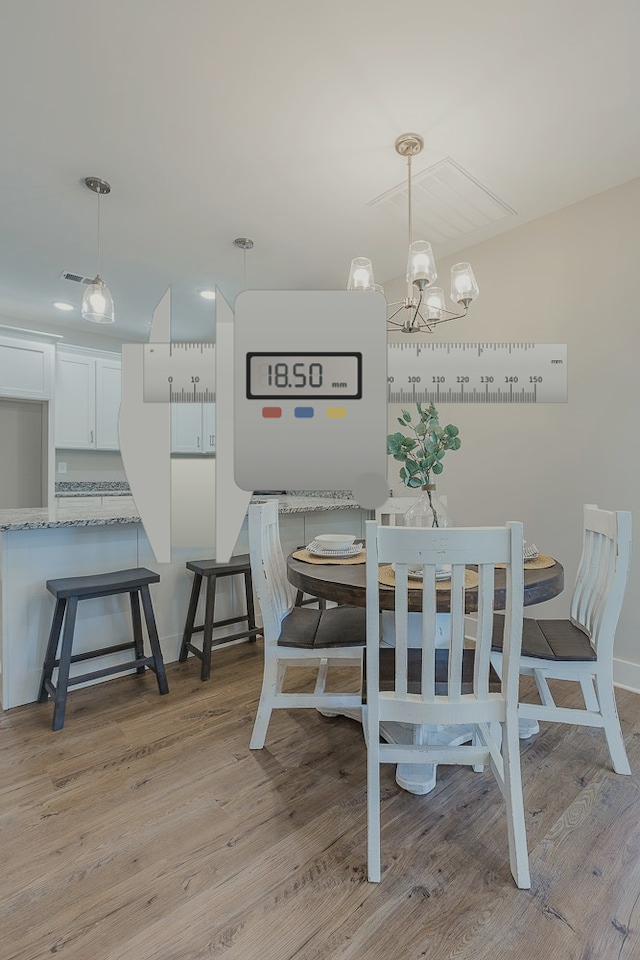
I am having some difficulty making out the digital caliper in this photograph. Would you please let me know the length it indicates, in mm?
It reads 18.50 mm
